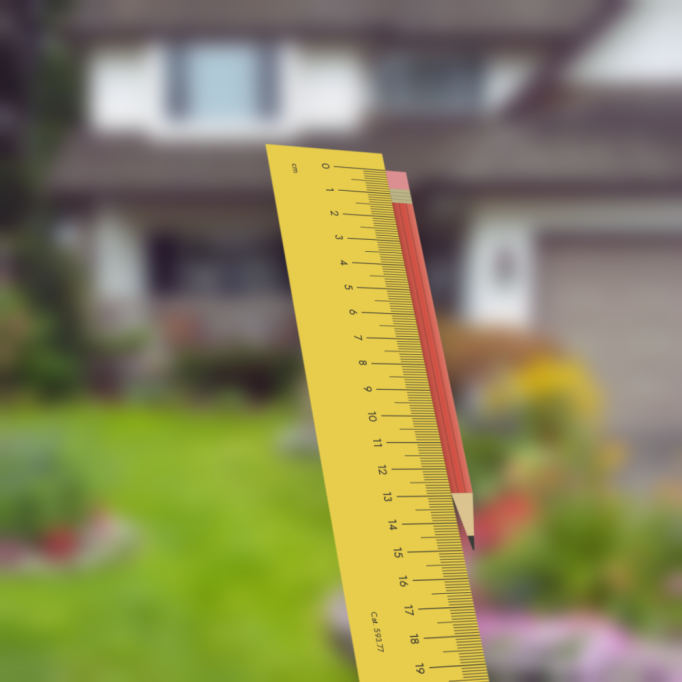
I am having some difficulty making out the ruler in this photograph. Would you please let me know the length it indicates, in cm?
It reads 15 cm
